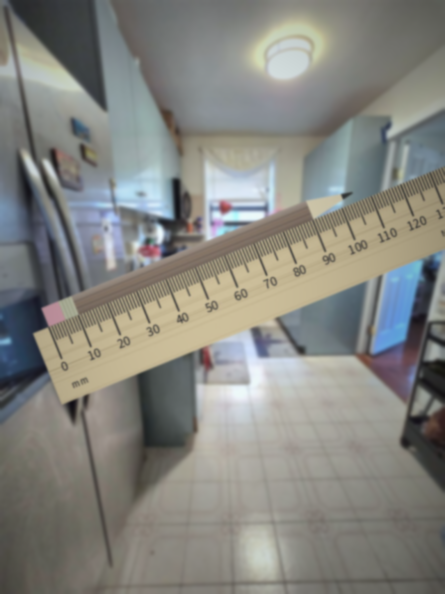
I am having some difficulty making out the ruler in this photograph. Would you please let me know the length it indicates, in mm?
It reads 105 mm
